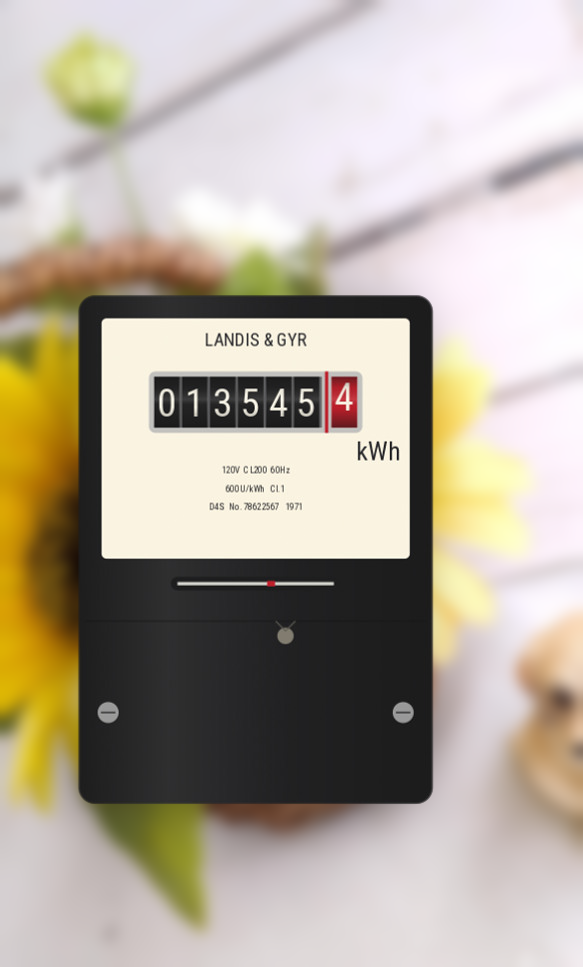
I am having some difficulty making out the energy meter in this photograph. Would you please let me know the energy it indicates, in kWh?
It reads 13545.4 kWh
